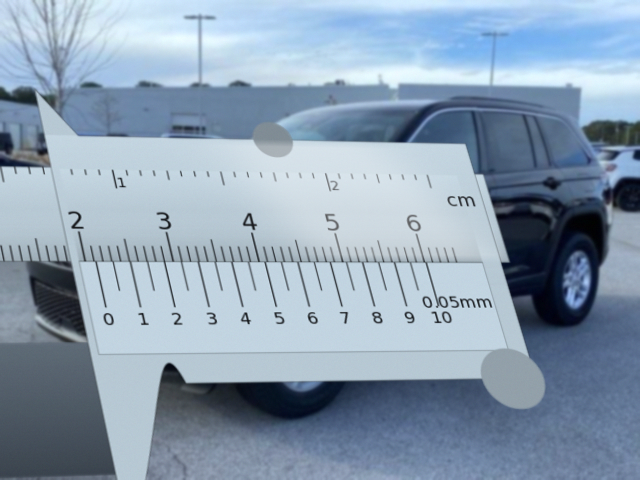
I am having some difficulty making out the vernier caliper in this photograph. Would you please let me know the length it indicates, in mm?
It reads 21.2 mm
